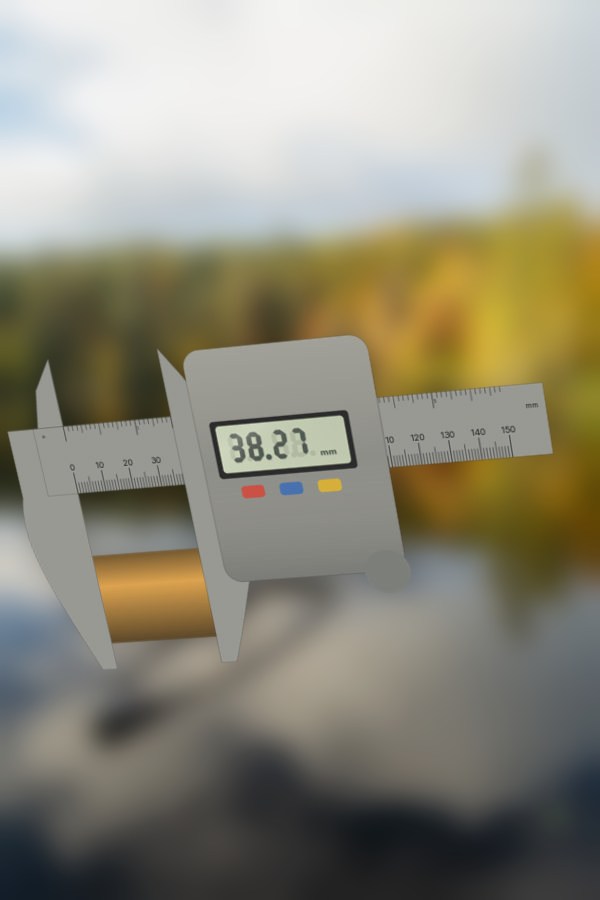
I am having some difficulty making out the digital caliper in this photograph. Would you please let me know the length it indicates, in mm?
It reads 38.27 mm
